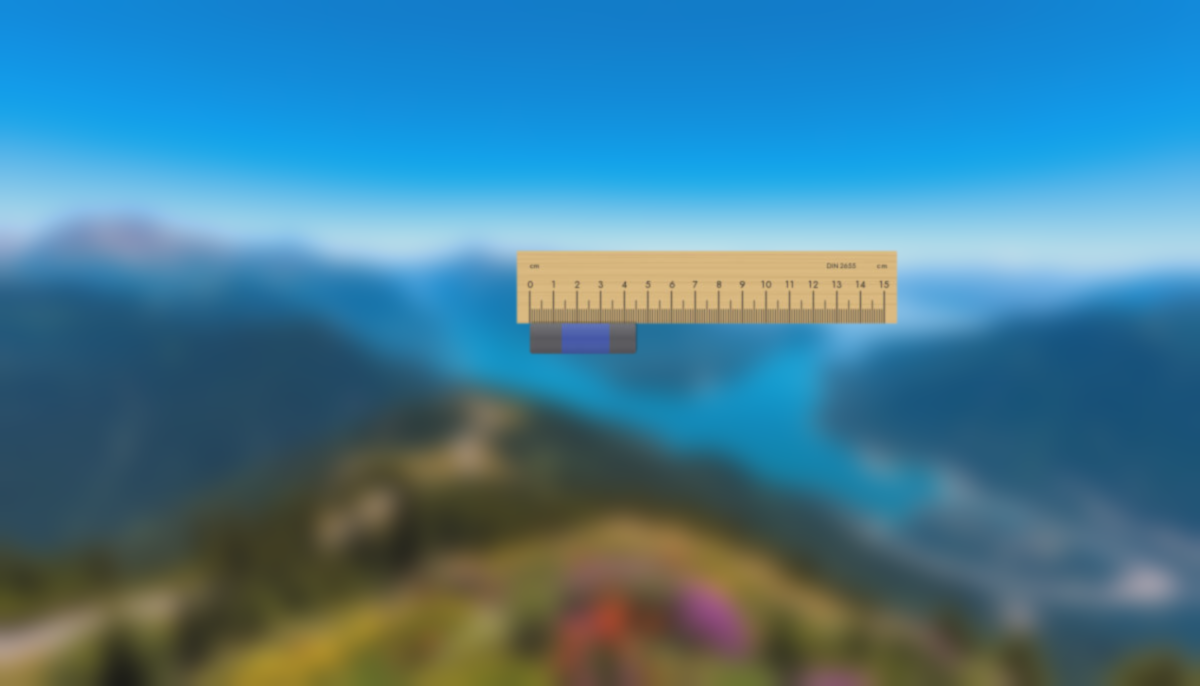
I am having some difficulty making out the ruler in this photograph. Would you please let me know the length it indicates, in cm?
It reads 4.5 cm
